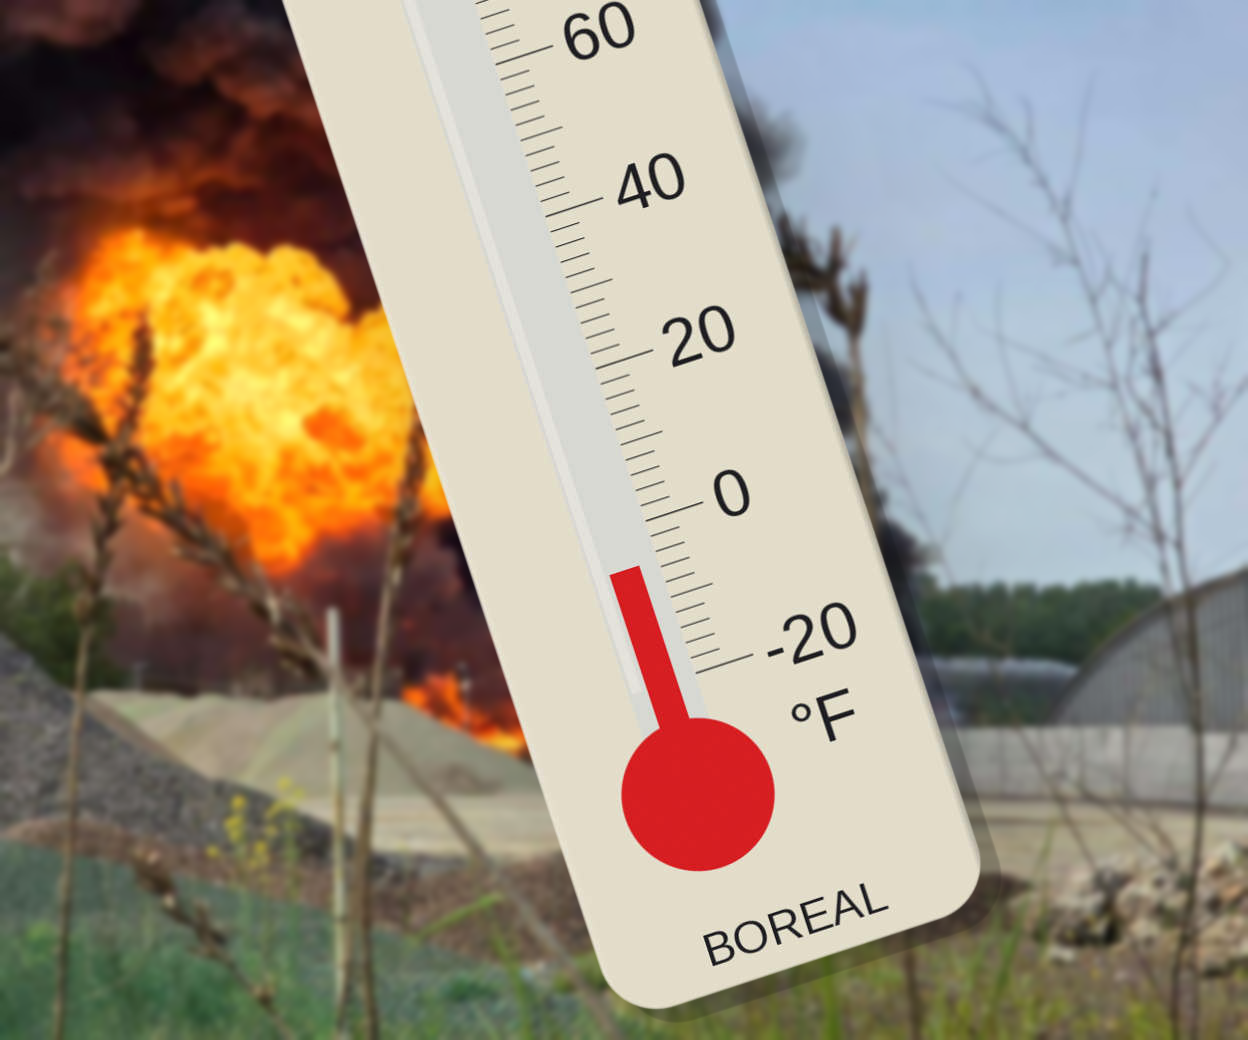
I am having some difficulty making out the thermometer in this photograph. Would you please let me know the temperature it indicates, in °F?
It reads -5 °F
